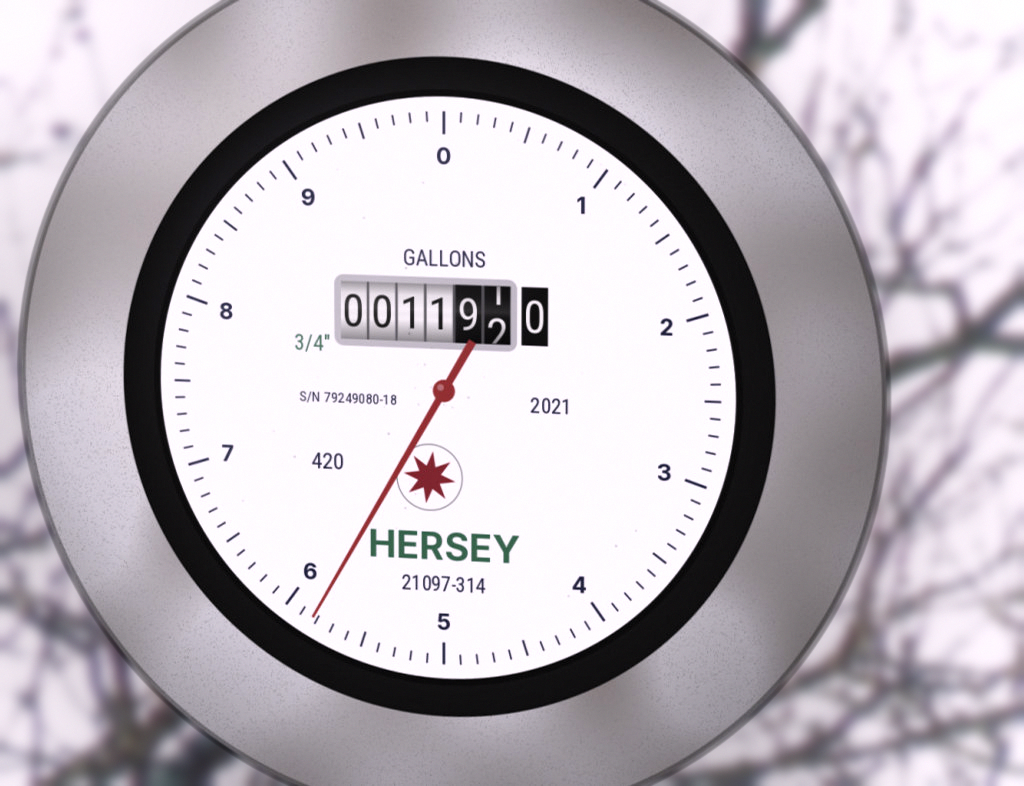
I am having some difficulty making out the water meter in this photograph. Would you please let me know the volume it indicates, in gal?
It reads 11915.8 gal
